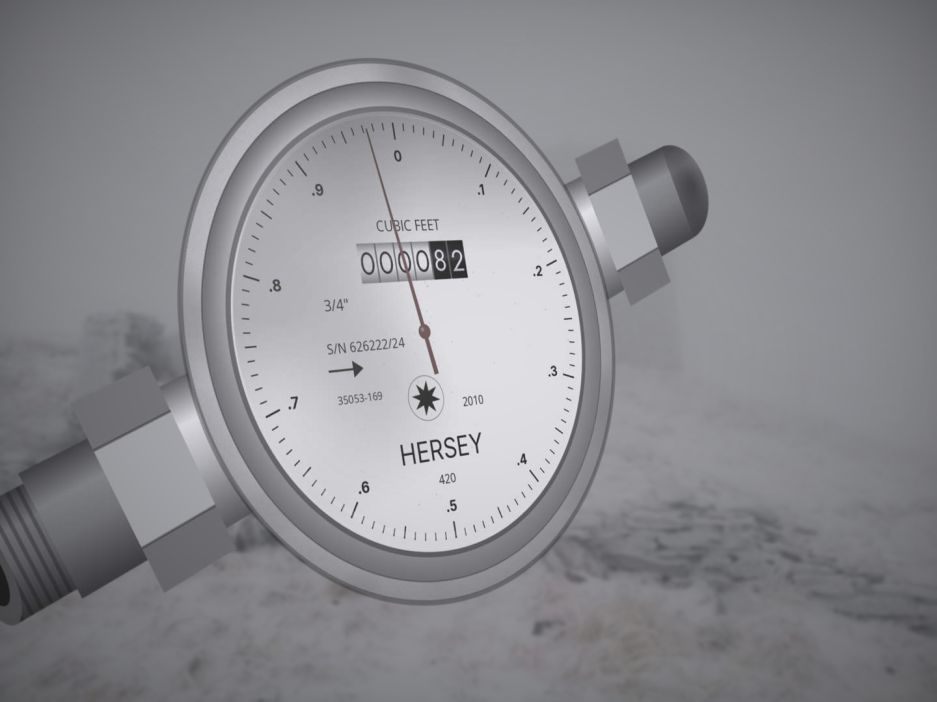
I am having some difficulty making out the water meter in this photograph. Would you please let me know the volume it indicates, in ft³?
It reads 81.97 ft³
